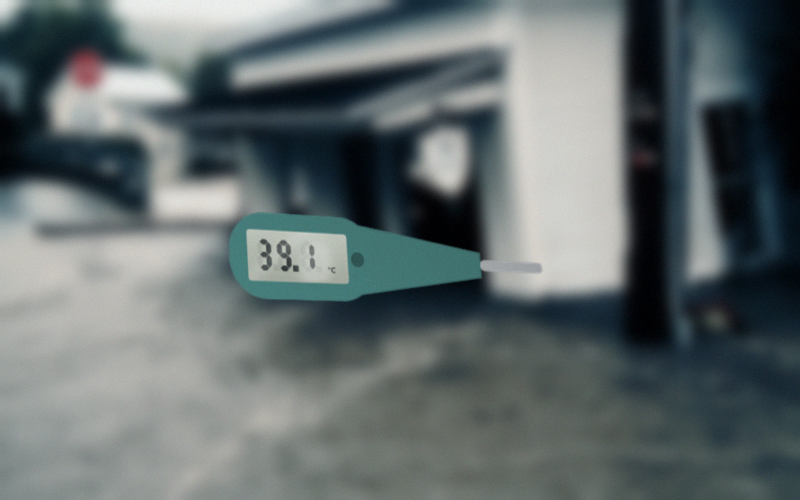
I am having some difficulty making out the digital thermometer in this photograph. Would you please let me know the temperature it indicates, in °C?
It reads 39.1 °C
